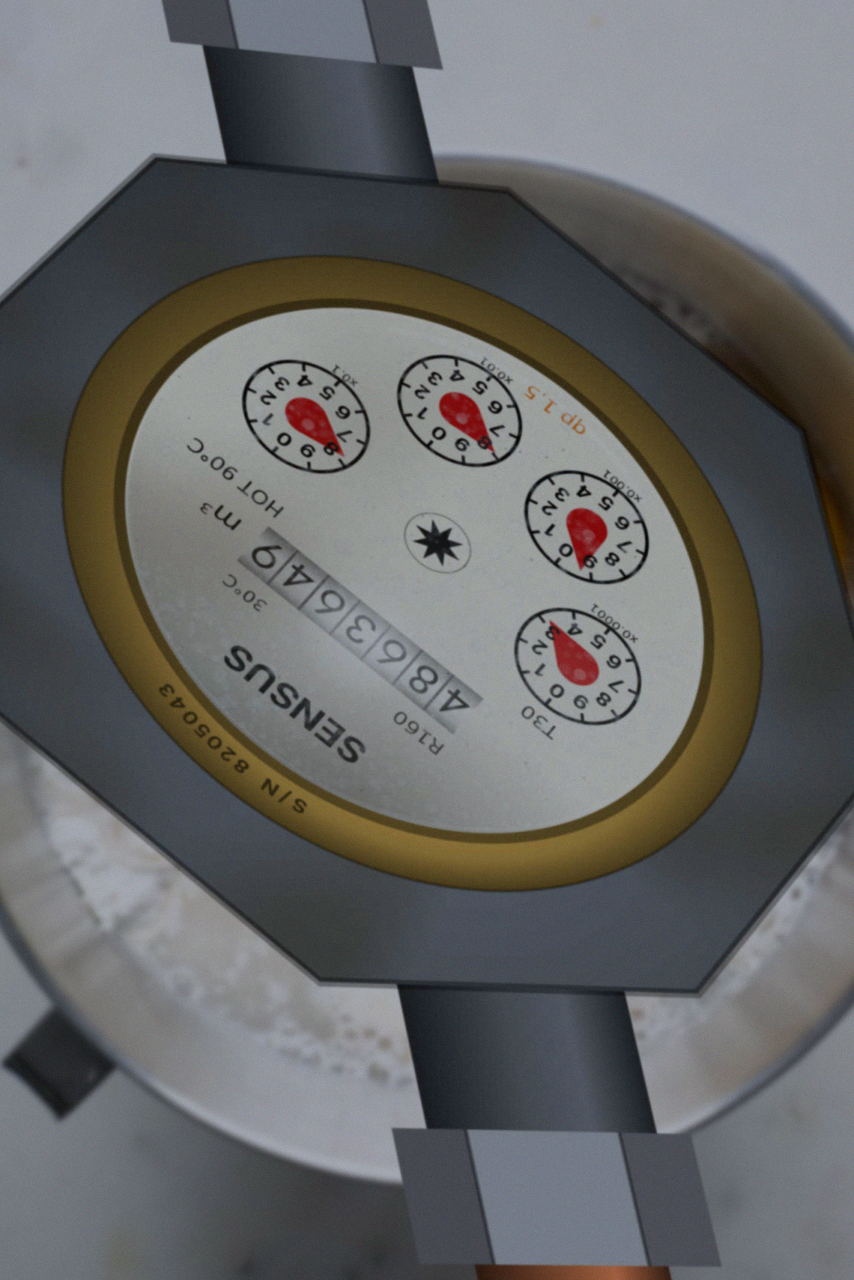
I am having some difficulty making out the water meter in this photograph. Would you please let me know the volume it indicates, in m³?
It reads 4863649.7793 m³
